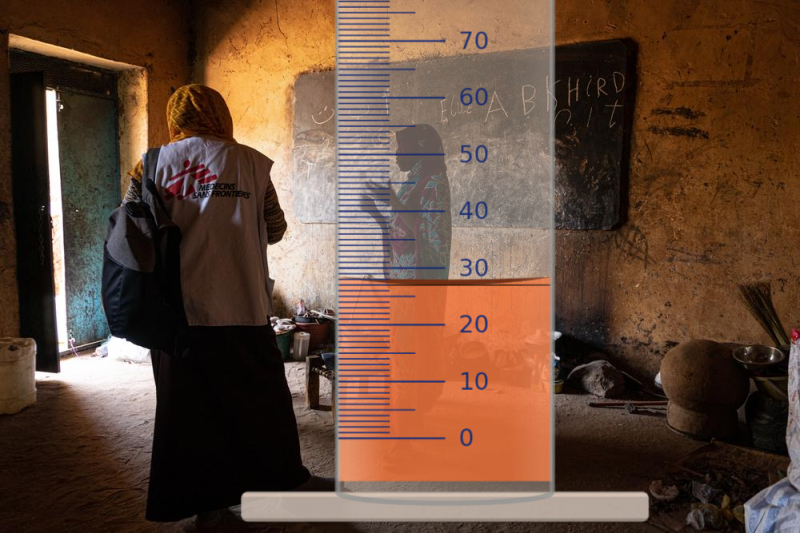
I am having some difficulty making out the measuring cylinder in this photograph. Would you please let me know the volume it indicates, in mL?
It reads 27 mL
